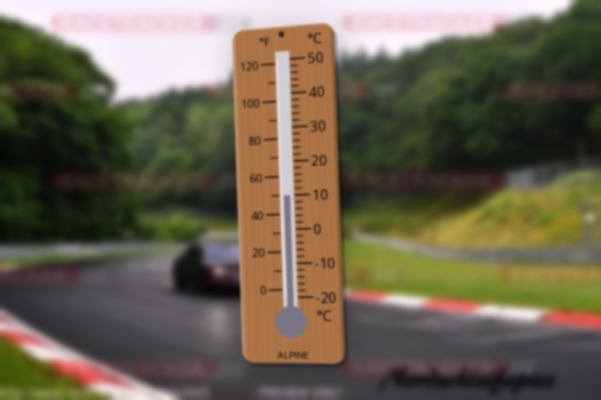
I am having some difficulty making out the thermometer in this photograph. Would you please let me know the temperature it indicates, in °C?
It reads 10 °C
